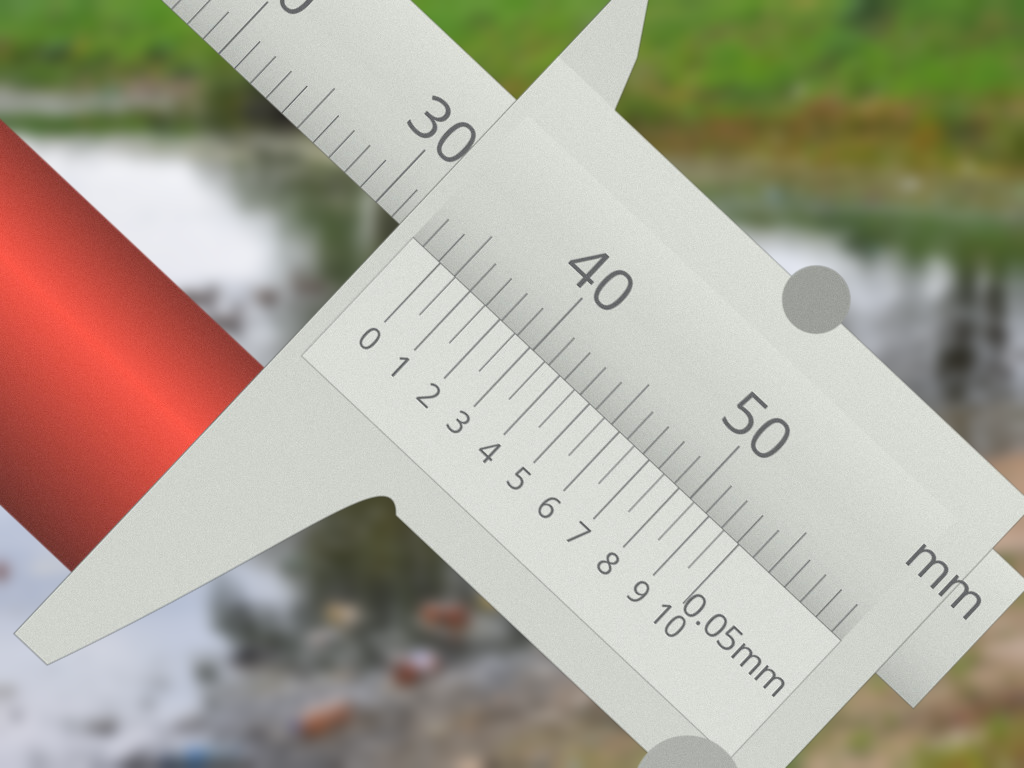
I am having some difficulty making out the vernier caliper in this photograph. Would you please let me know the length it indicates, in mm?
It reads 34.1 mm
